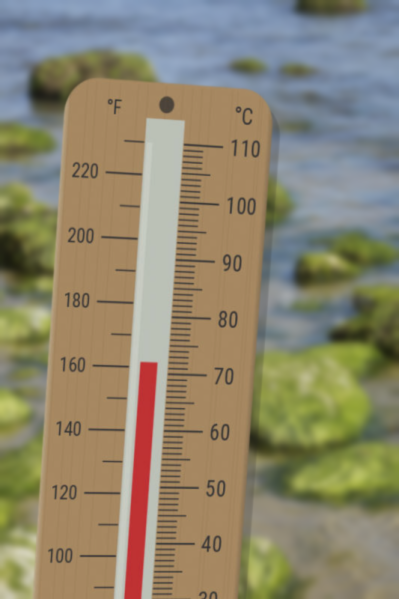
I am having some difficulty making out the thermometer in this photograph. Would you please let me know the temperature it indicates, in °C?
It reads 72 °C
